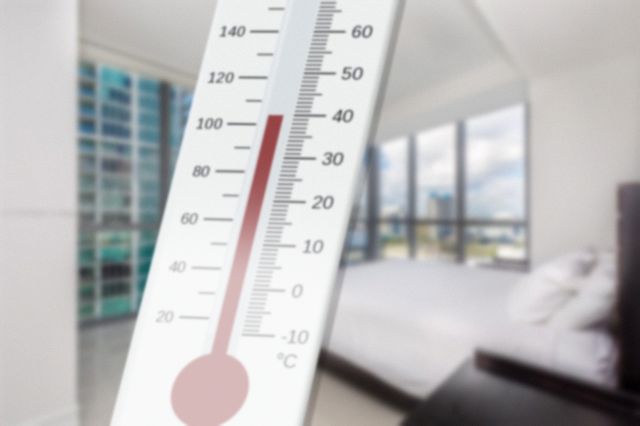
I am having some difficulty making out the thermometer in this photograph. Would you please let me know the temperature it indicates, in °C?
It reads 40 °C
